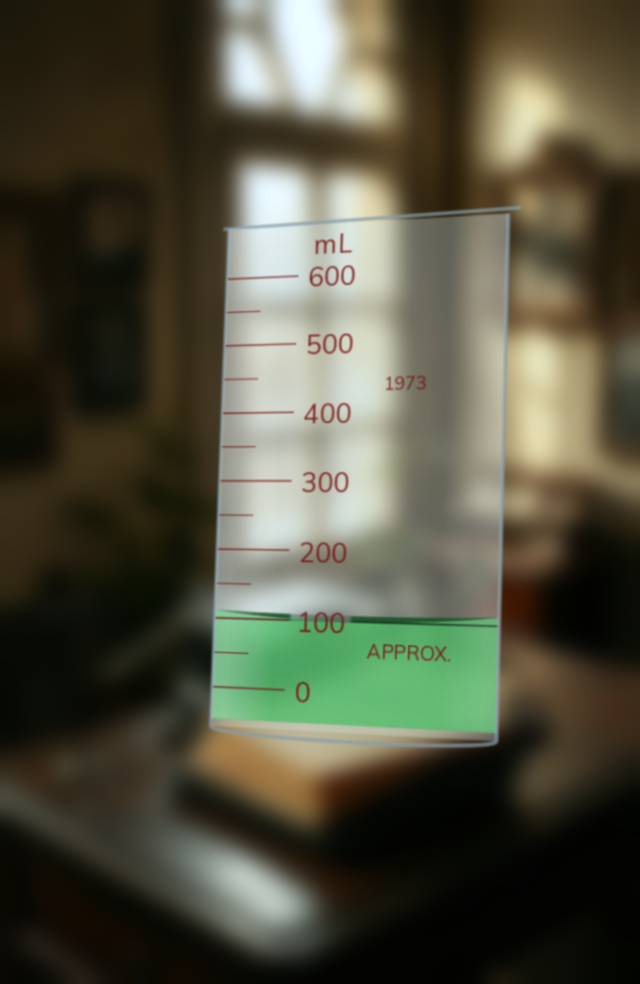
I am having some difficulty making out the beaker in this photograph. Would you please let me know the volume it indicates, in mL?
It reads 100 mL
